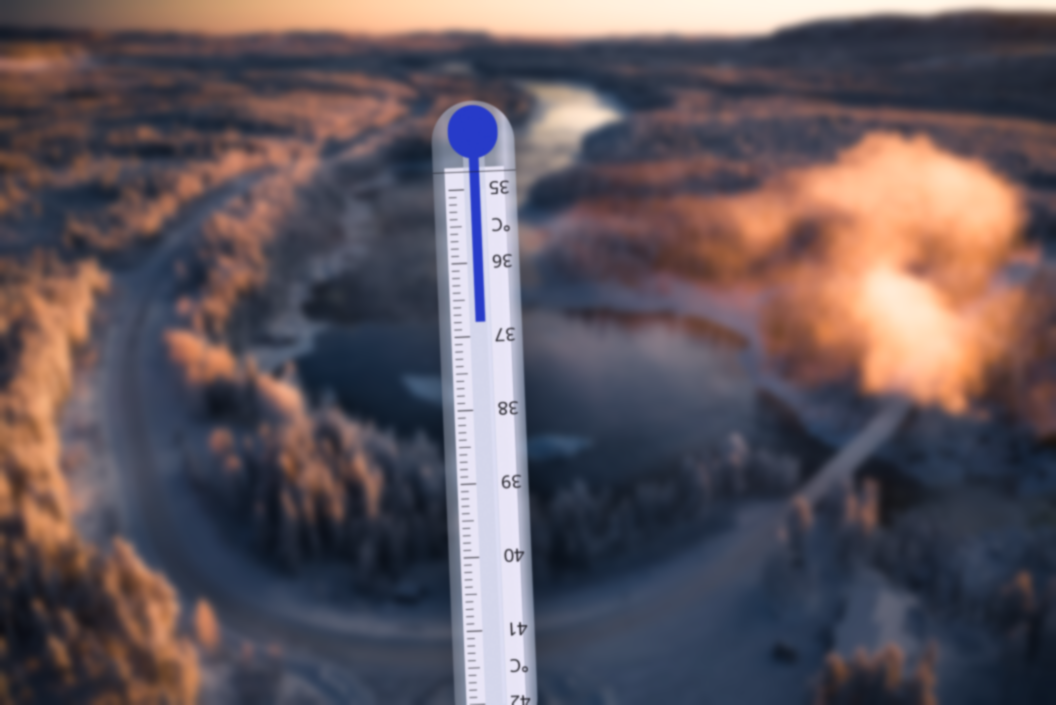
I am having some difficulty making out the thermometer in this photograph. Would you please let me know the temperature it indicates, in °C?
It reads 36.8 °C
